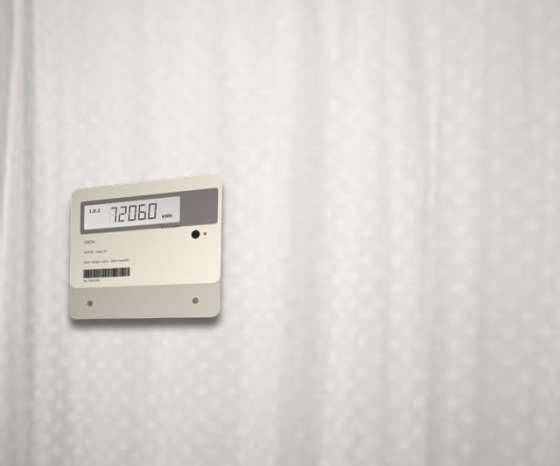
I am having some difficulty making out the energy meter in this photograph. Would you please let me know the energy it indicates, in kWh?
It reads 72060 kWh
